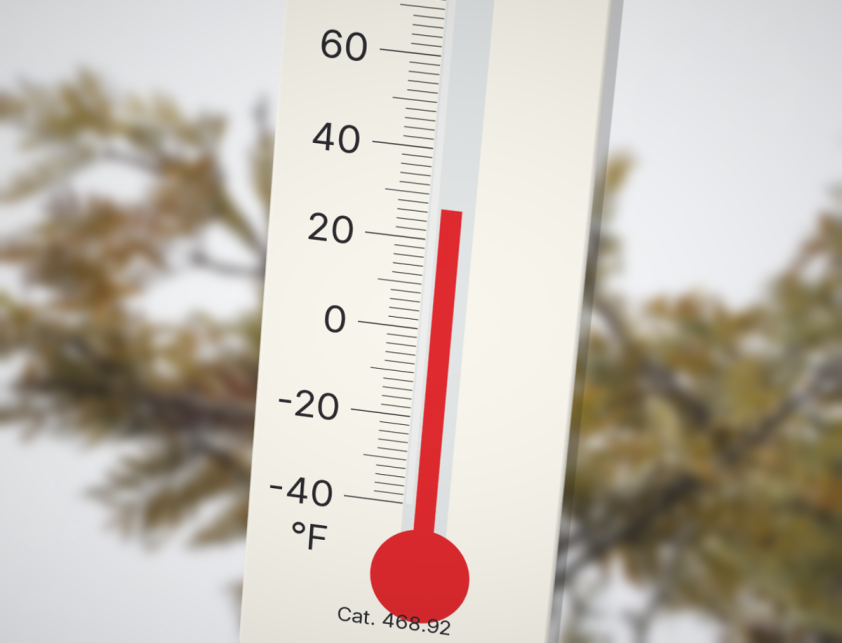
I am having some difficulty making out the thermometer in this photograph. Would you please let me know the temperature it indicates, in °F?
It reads 27 °F
